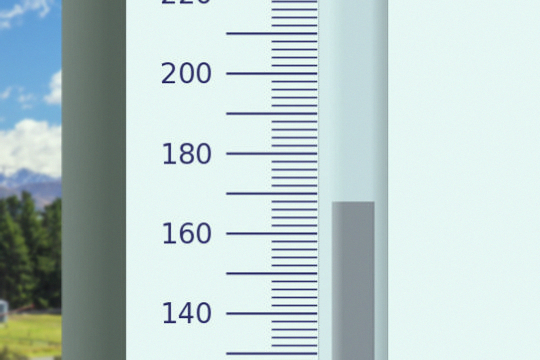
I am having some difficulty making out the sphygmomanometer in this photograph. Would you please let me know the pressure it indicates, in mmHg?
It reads 168 mmHg
